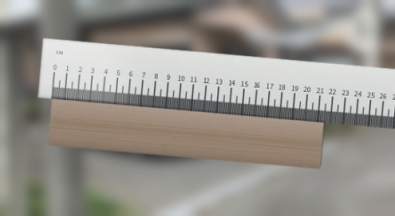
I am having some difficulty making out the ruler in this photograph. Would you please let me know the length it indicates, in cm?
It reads 21.5 cm
